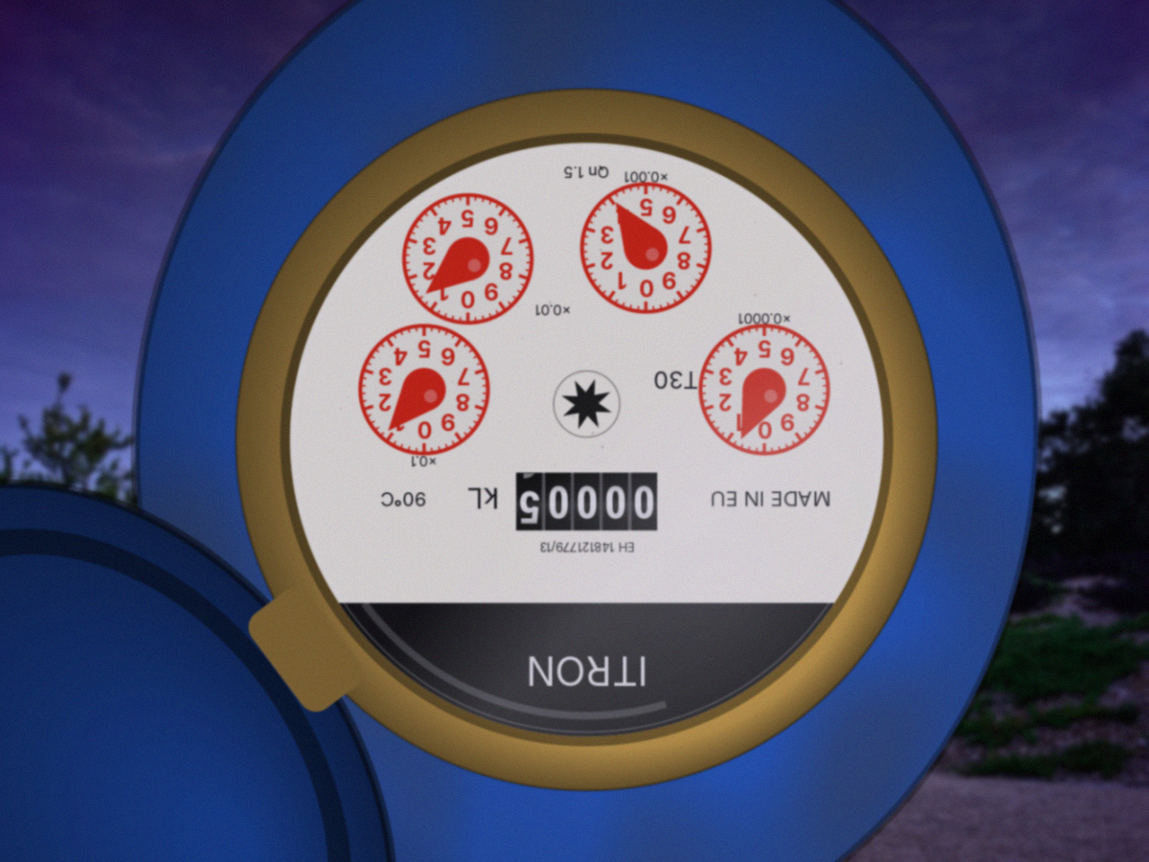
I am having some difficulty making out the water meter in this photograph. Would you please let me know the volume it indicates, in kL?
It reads 5.1140 kL
